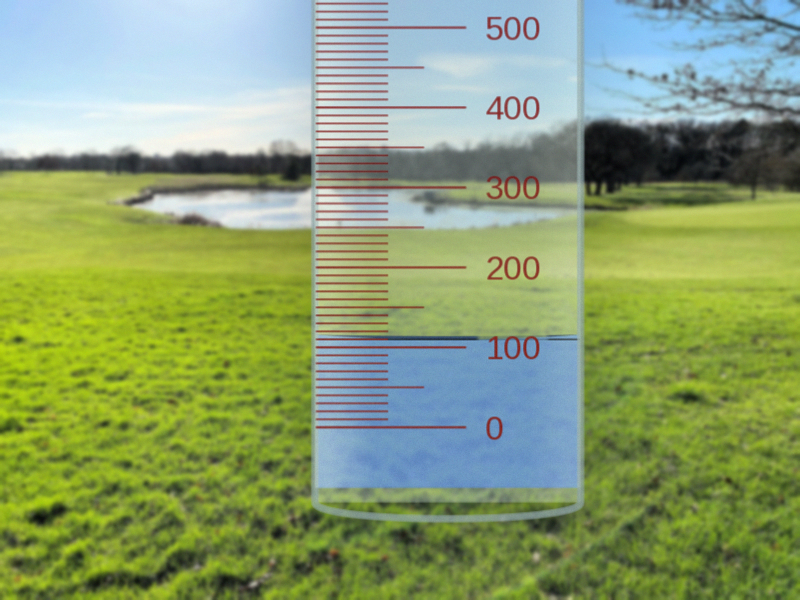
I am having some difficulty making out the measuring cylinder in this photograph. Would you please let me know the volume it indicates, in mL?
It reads 110 mL
